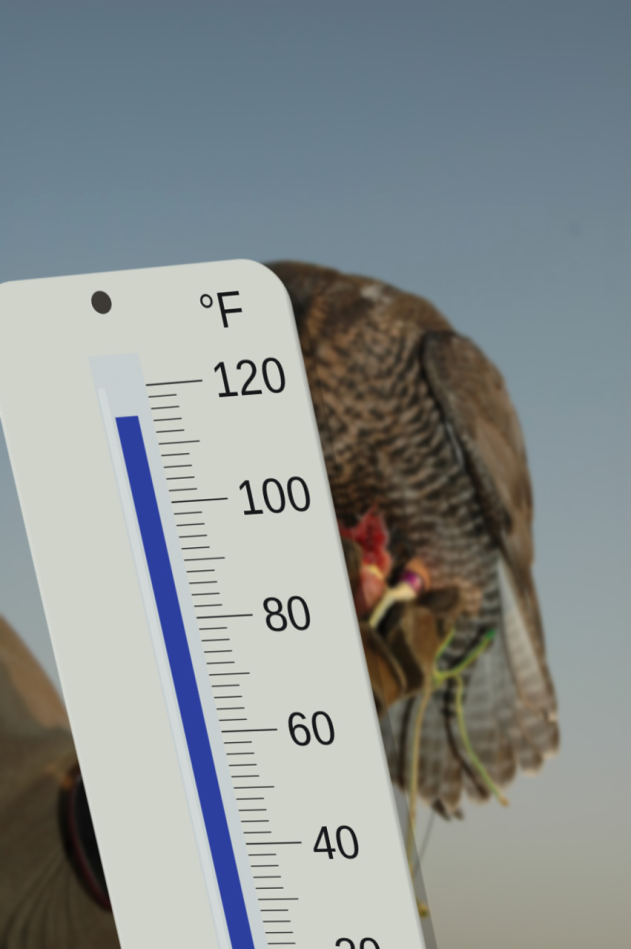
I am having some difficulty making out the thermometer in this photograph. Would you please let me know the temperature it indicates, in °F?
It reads 115 °F
